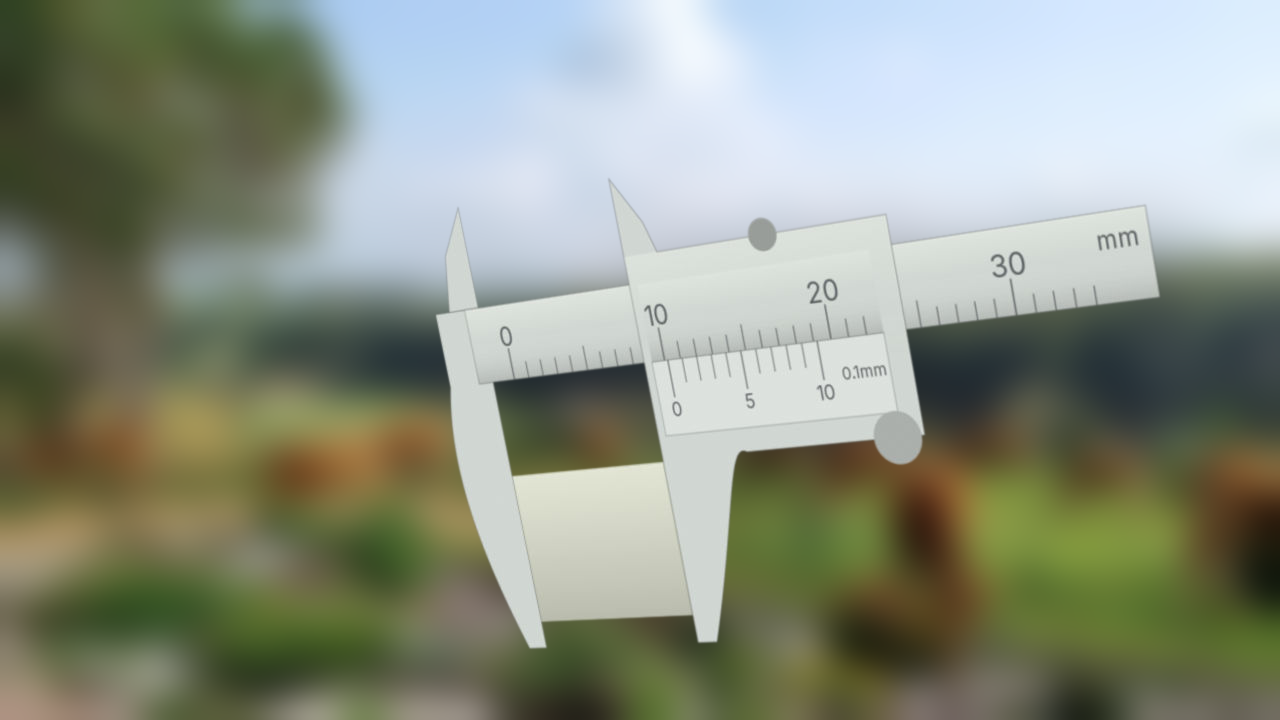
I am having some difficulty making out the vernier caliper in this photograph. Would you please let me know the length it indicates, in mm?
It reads 10.2 mm
